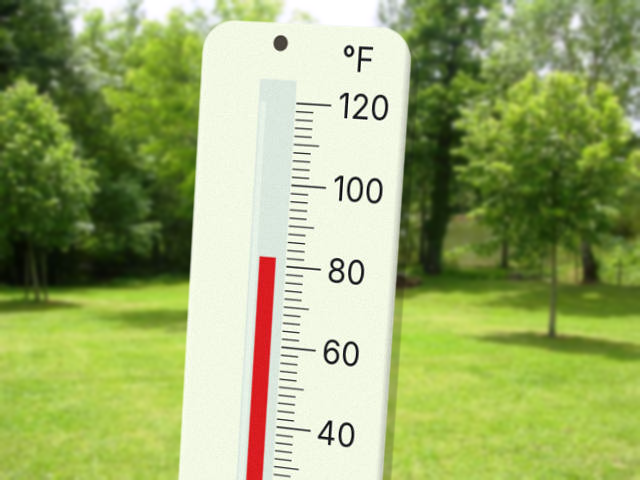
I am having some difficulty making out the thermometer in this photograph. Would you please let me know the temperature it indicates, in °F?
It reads 82 °F
